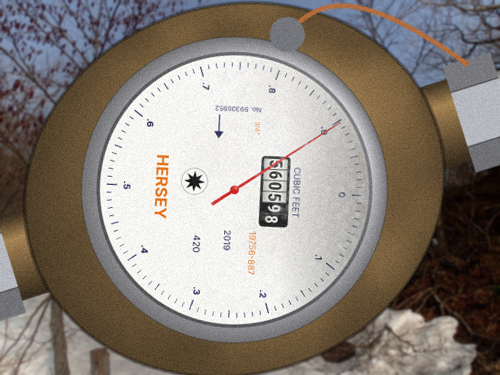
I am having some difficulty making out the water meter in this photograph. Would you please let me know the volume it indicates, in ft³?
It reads 560597.90 ft³
